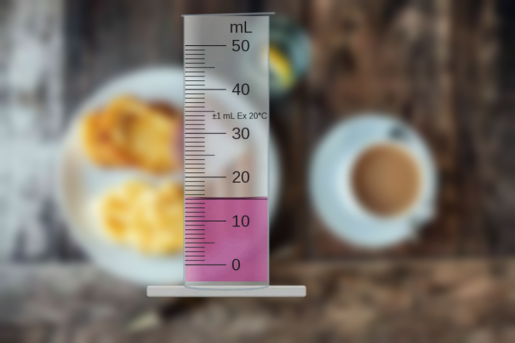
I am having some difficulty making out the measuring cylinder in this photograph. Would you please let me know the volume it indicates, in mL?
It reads 15 mL
